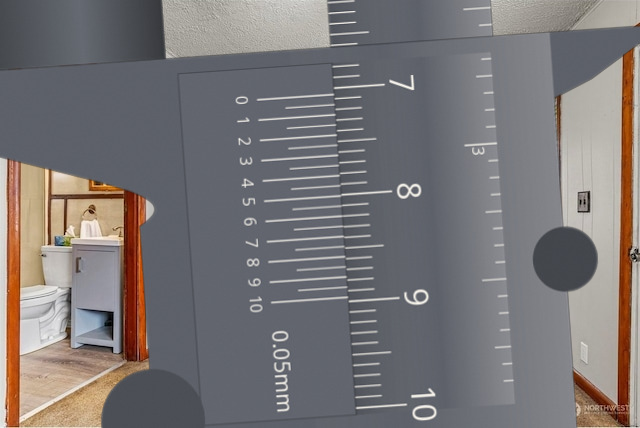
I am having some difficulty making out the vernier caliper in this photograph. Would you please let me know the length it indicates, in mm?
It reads 70.6 mm
